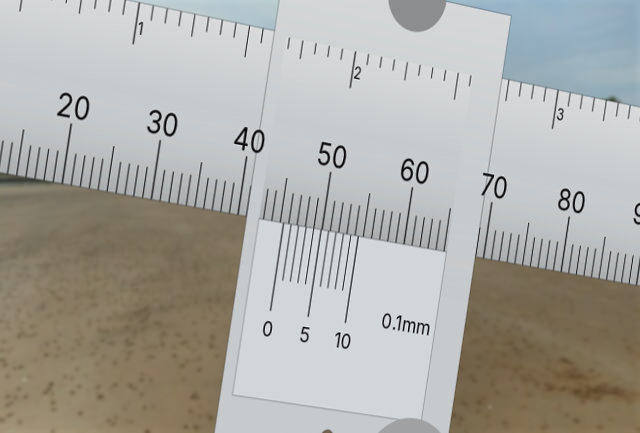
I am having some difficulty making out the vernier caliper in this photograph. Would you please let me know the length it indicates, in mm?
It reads 45.4 mm
